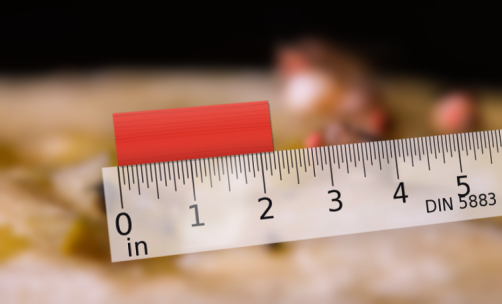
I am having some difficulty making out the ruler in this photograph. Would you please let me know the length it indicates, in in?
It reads 2.1875 in
